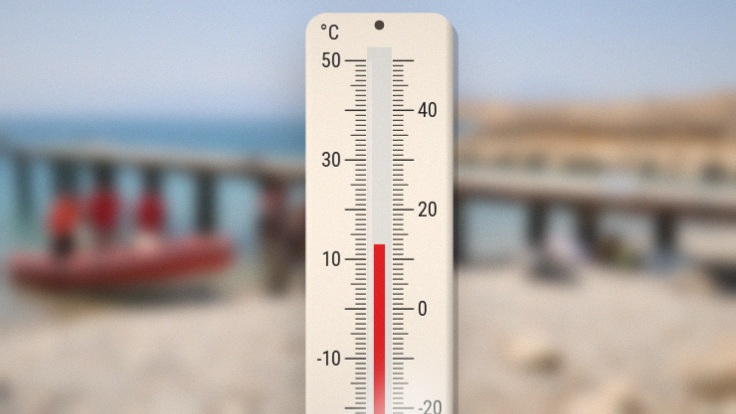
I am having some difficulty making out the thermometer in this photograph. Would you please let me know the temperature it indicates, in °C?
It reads 13 °C
